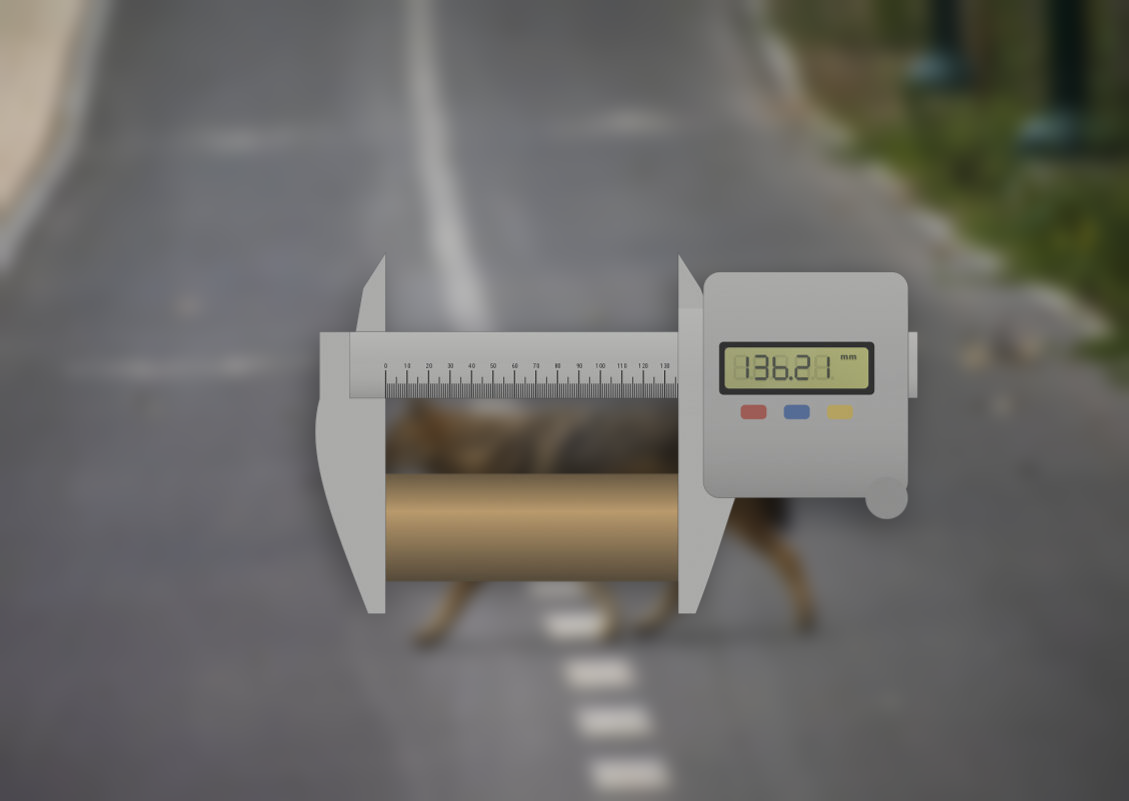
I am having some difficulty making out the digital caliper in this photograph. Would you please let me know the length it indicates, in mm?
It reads 136.21 mm
